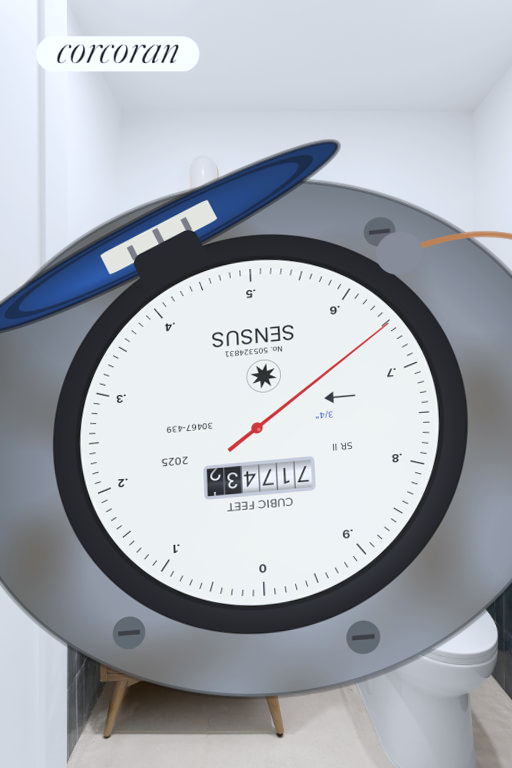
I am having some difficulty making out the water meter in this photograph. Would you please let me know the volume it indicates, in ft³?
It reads 717431.65 ft³
